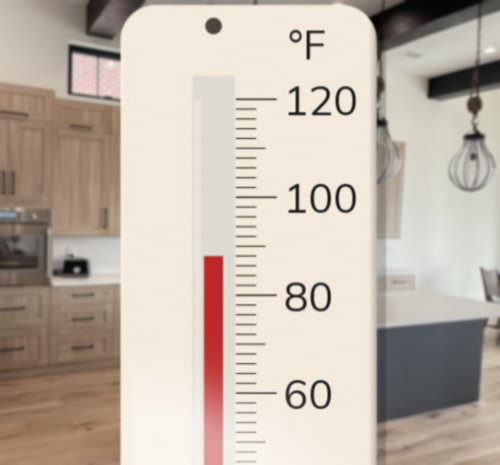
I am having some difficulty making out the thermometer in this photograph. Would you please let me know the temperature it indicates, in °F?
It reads 88 °F
